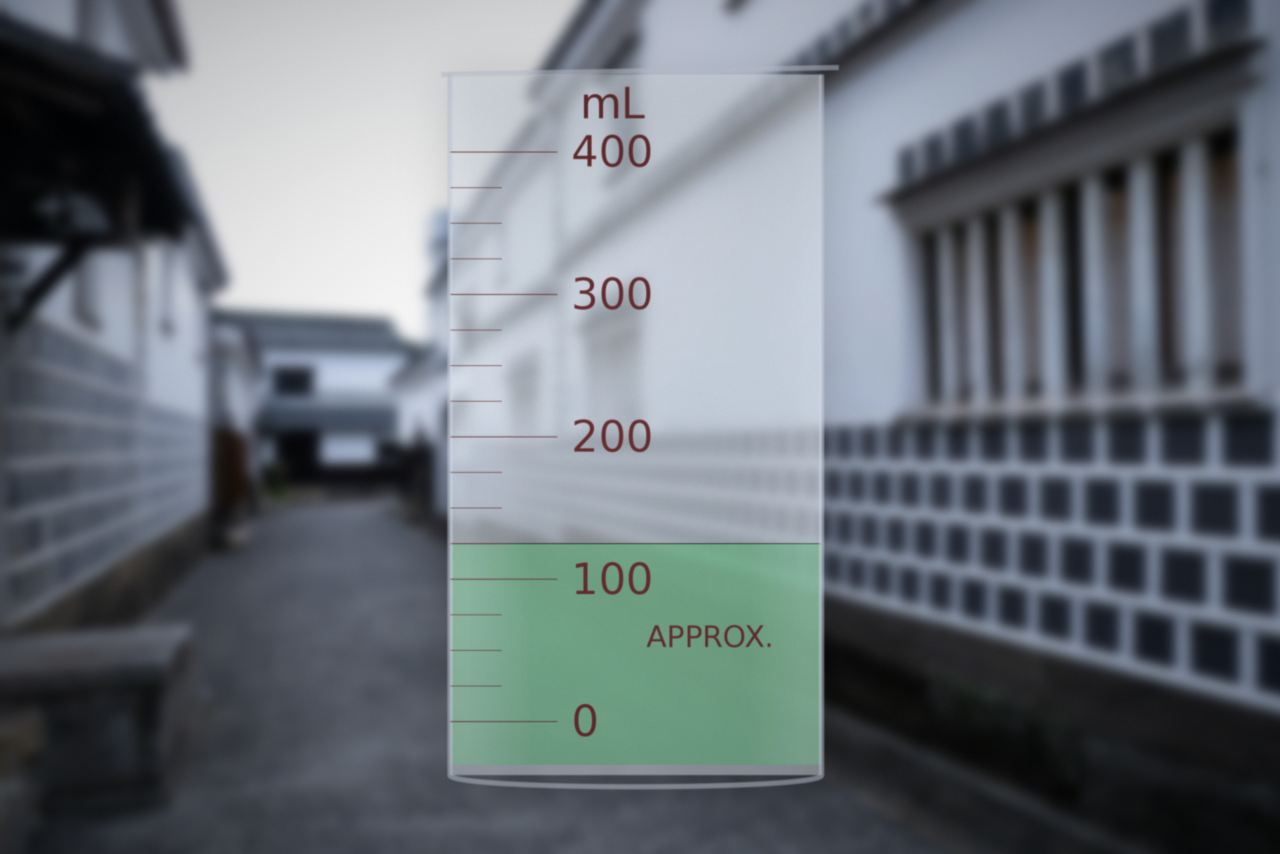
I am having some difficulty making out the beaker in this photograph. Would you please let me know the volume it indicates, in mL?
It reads 125 mL
